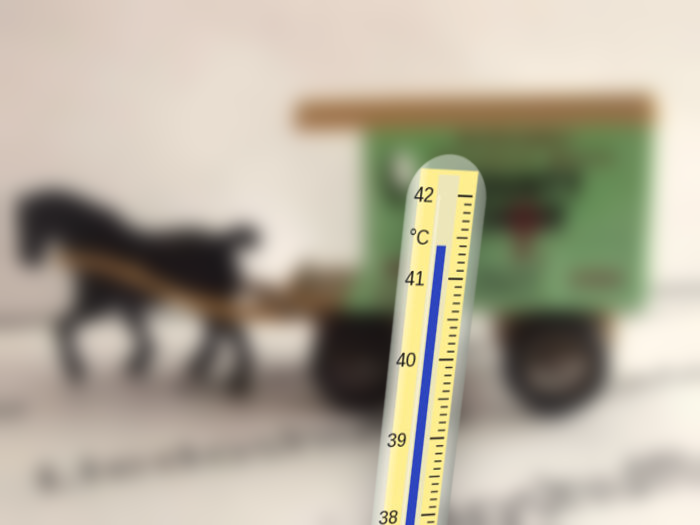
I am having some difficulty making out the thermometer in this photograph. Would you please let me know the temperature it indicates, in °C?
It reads 41.4 °C
